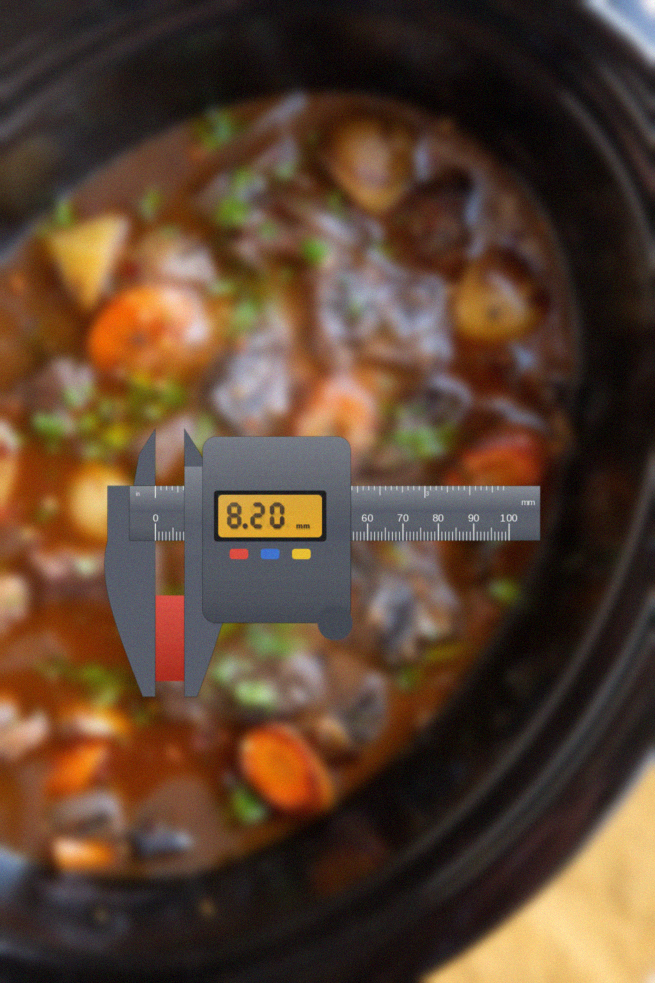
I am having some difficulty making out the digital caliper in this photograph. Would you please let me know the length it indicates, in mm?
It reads 8.20 mm
